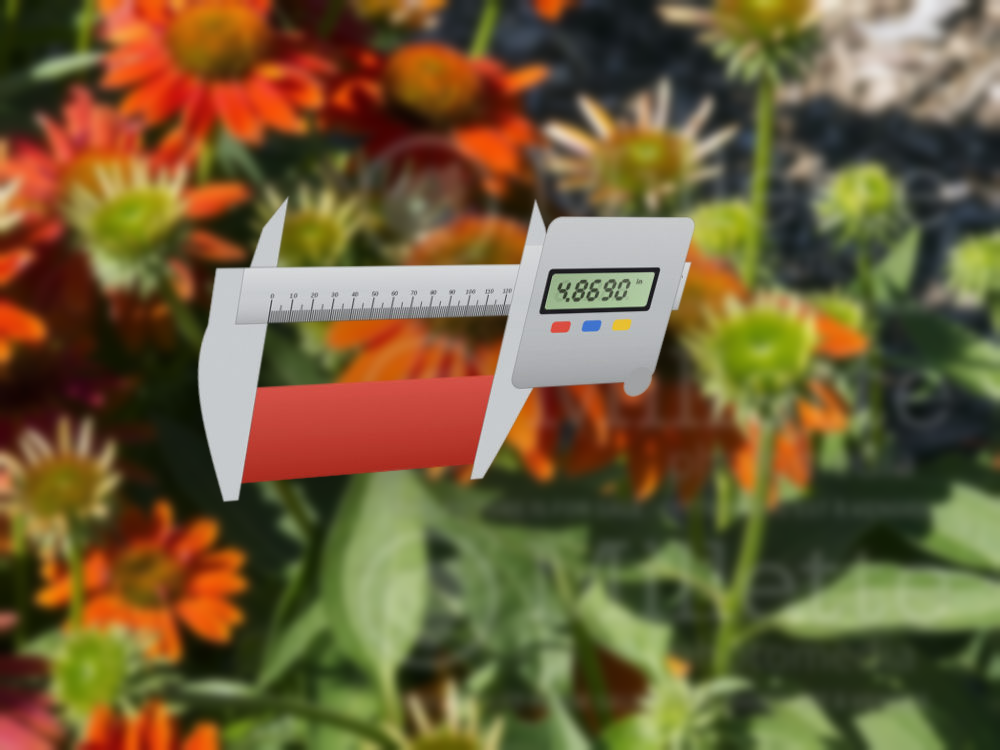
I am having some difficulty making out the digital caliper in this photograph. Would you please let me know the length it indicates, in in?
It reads 4.8690 in
